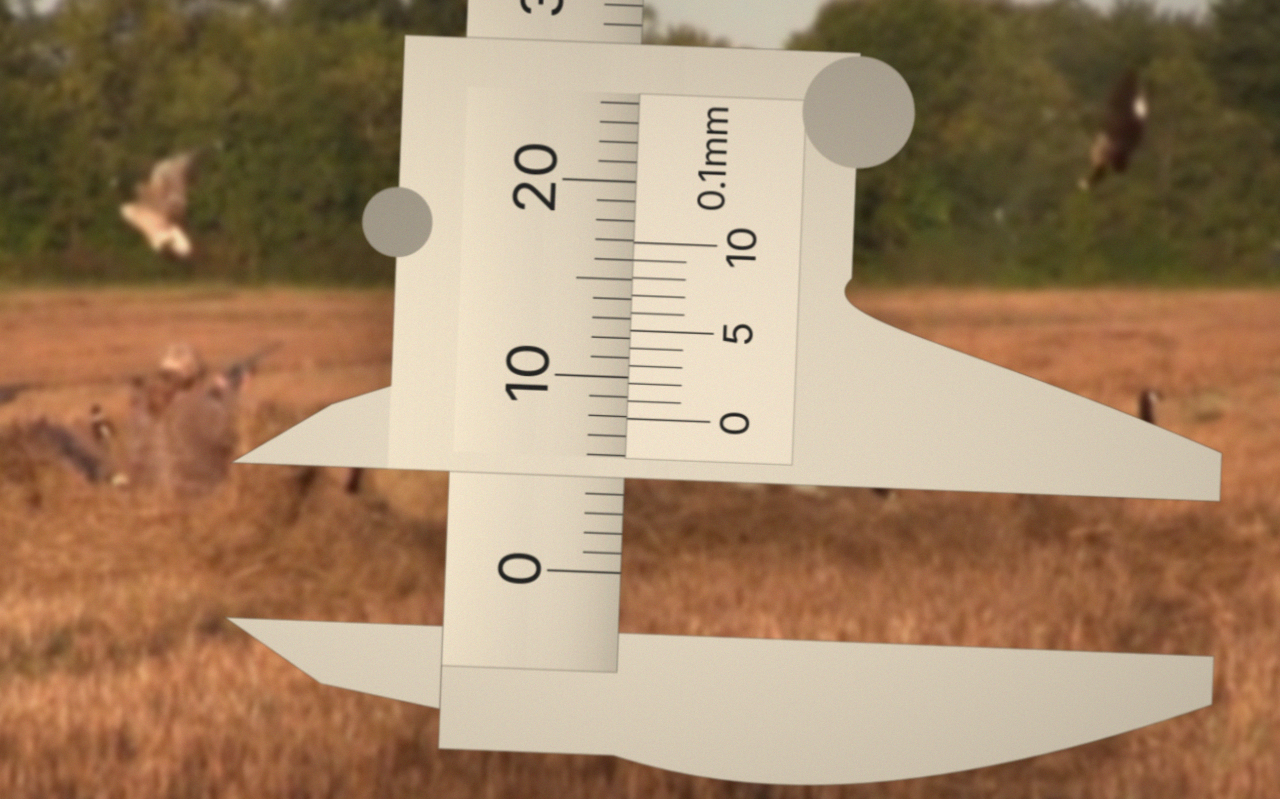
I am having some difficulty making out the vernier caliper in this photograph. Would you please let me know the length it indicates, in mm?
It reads 7.9 mm
